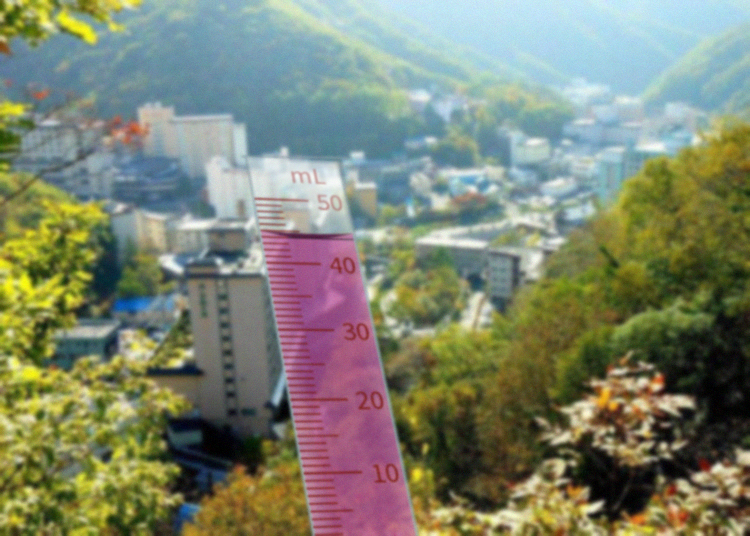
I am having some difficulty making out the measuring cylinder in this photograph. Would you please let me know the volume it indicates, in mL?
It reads 44 mL
